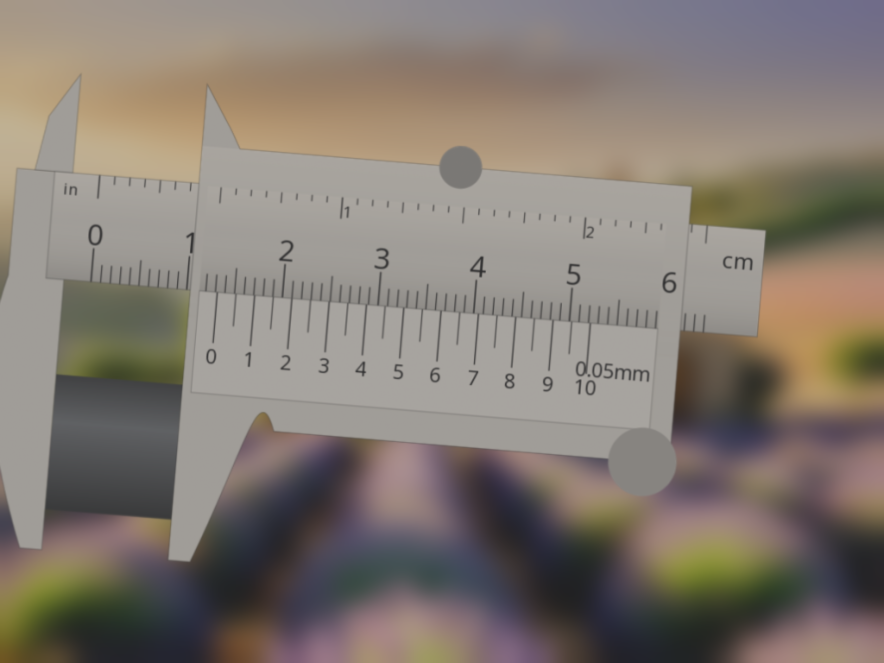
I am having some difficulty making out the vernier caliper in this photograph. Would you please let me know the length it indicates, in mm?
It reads 13.2 mm
